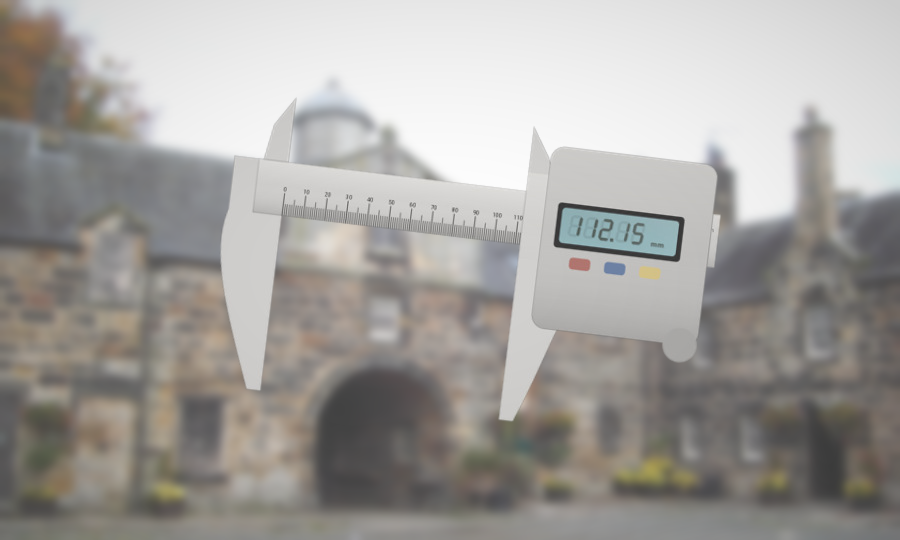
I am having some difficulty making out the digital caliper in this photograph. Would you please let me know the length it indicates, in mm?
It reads 112.15 mm
